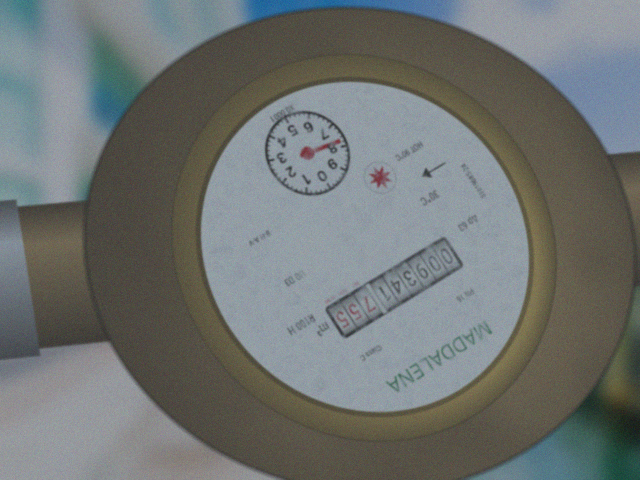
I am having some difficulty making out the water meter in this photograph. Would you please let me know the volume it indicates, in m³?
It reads 9341.7557 m³
